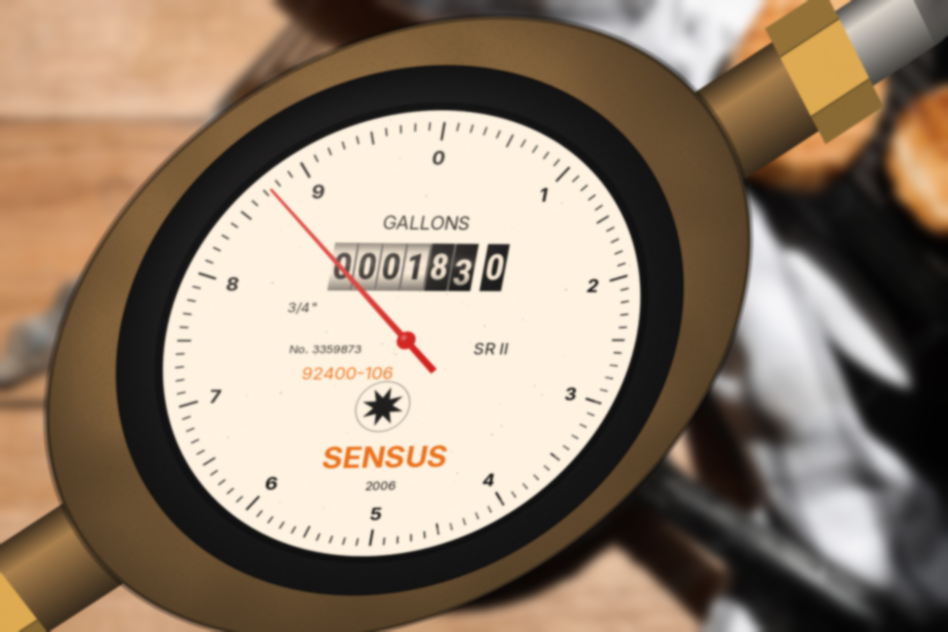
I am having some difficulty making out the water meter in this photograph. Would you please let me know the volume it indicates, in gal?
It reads 1828.7 gal
